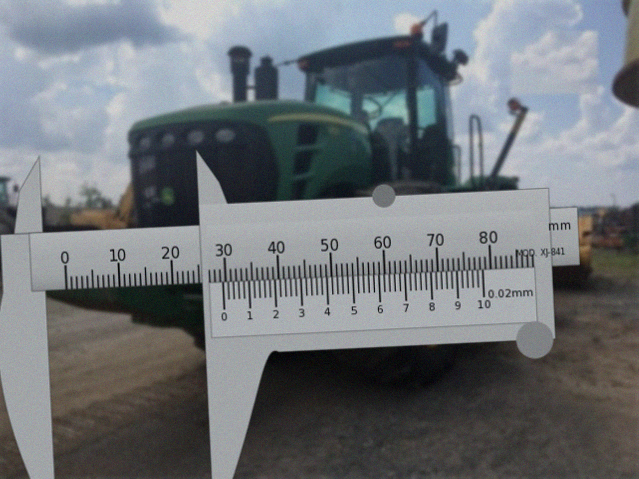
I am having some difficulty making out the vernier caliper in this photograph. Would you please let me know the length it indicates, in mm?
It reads 29.5 mm
